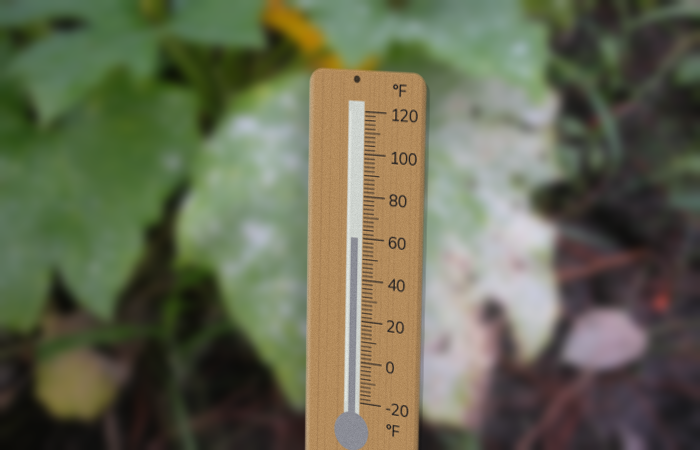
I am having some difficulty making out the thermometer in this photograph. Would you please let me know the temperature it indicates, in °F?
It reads 60 °F
